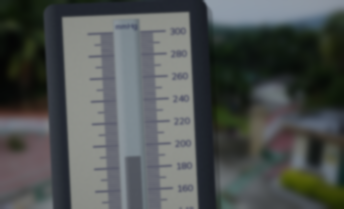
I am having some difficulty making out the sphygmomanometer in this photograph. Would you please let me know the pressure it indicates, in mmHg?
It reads 190 mmHg
